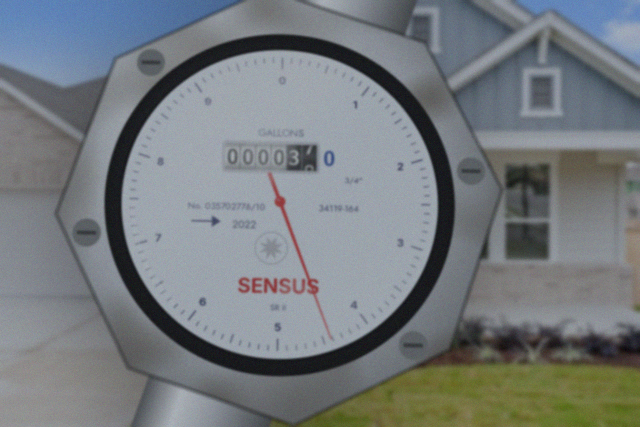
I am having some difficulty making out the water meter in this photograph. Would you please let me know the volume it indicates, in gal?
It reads 374.4 gal
